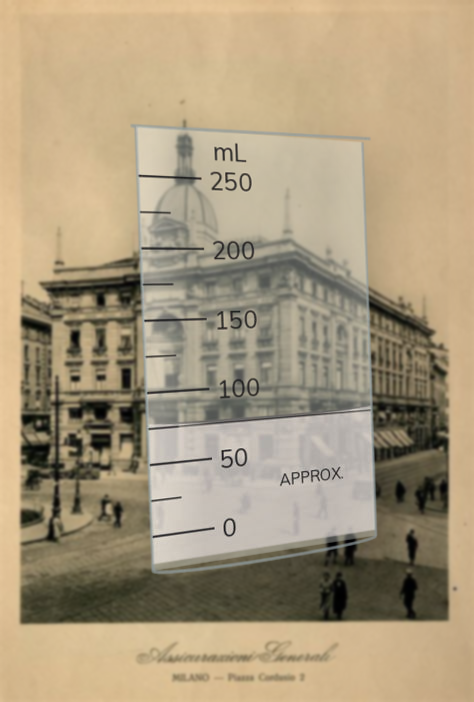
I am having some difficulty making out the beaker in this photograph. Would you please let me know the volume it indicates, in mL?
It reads 75 mL
